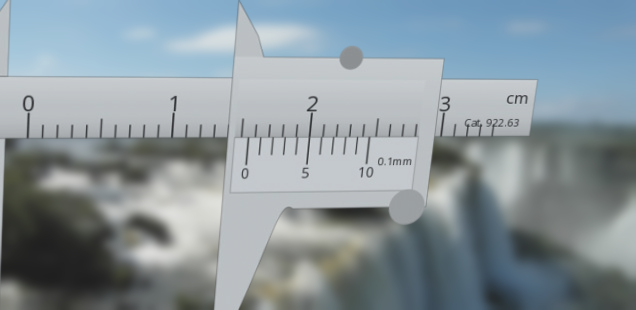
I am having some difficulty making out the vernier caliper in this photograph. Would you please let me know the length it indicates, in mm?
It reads 15.5 mm
